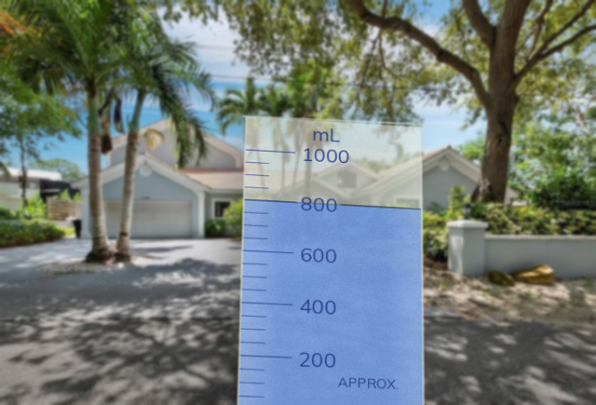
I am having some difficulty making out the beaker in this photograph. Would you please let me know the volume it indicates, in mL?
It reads 800 mL
